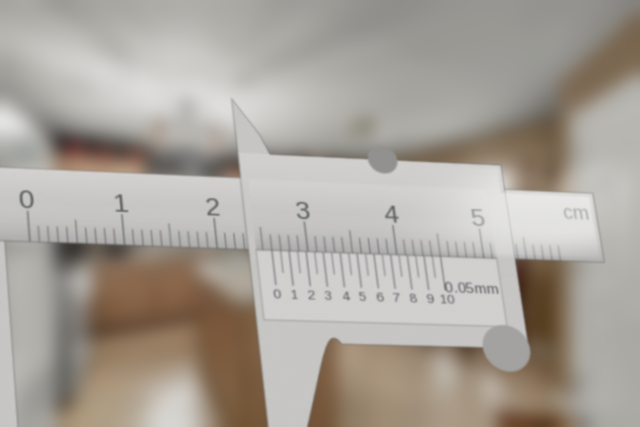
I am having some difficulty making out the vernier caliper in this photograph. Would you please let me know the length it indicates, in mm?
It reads 26.0 mm
